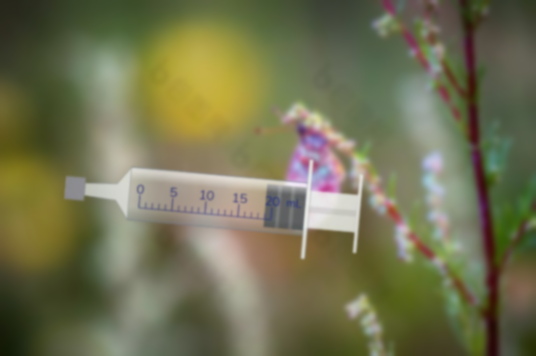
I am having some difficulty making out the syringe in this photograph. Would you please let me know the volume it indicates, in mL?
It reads 19 mL
